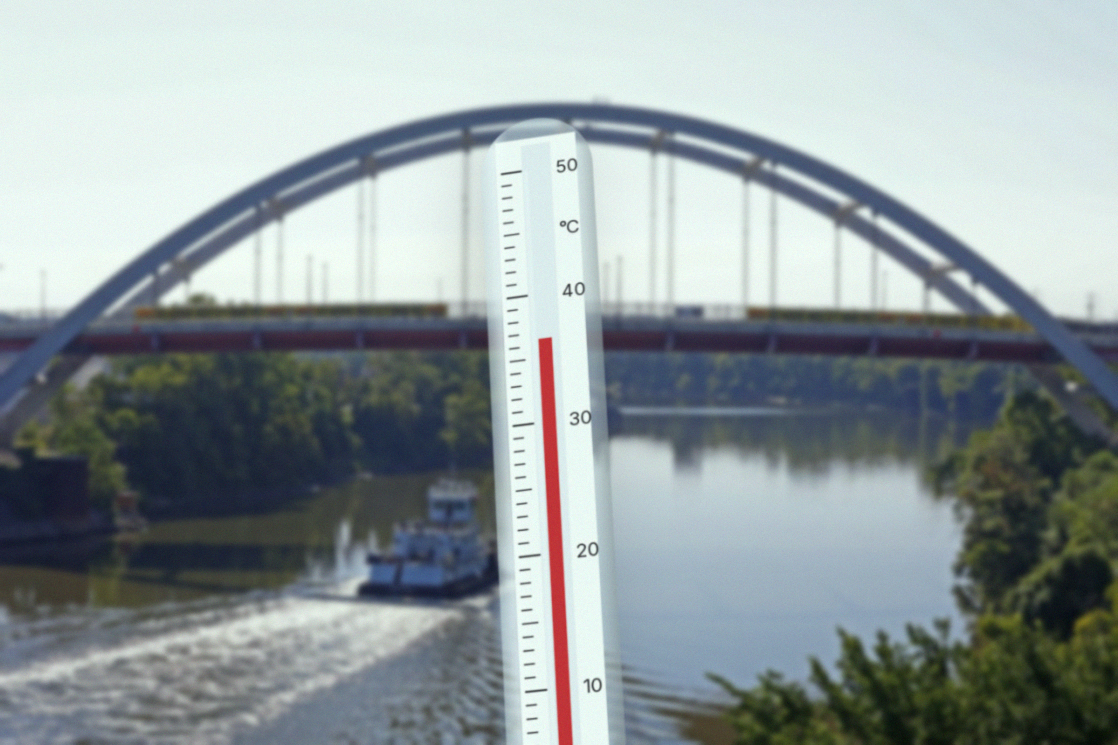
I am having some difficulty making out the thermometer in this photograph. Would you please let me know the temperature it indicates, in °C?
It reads 36.5 °C
